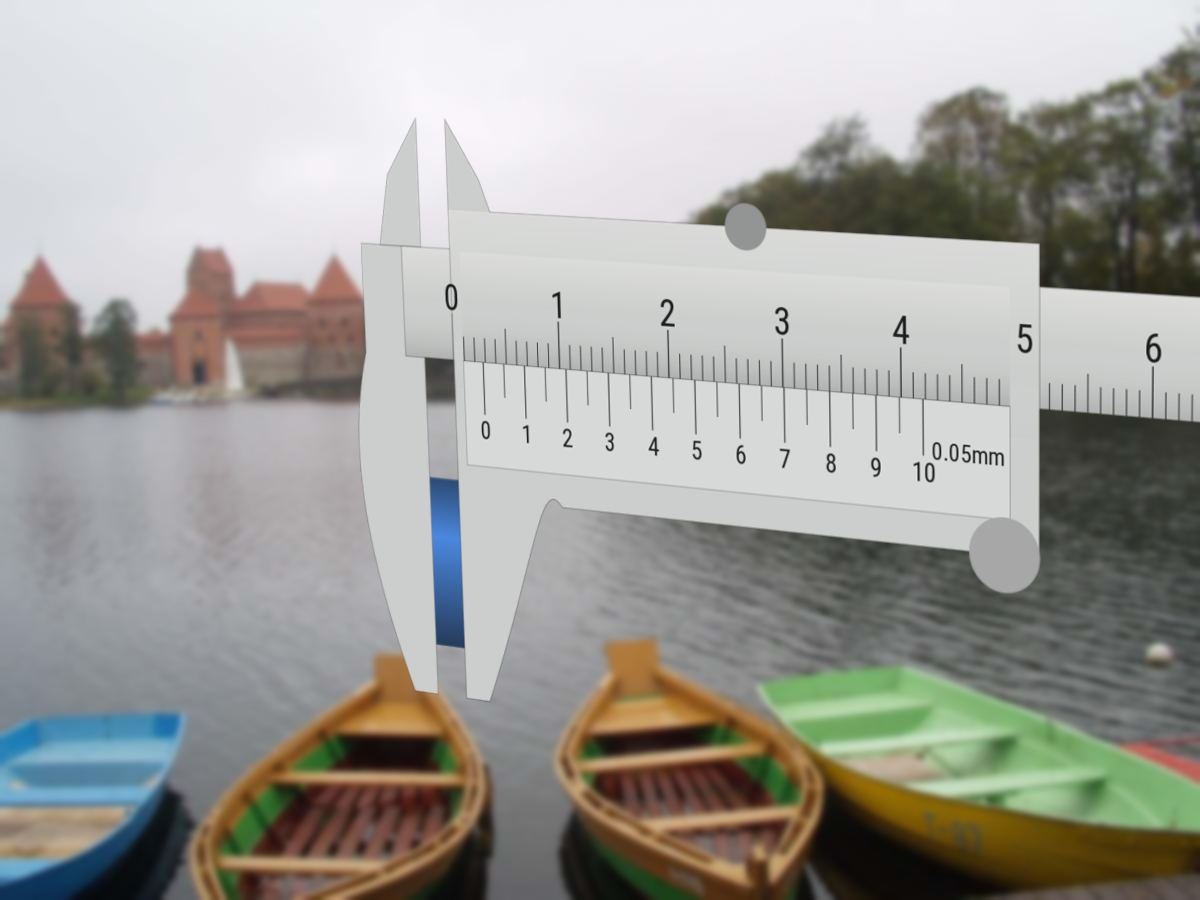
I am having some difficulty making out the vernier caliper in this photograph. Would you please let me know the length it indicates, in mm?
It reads 2.8 mm
